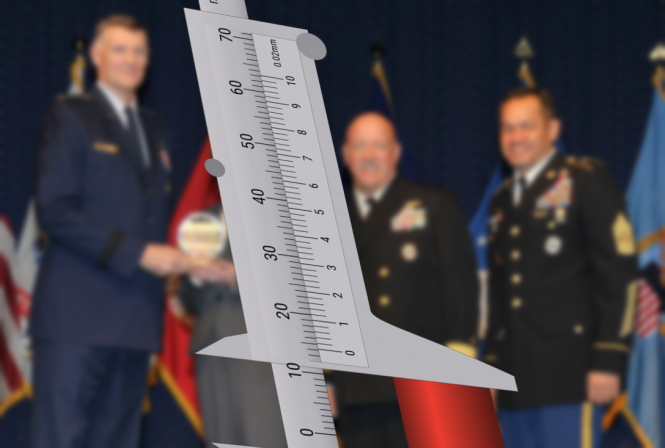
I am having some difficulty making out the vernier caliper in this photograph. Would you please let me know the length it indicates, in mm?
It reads 14.2 mm
